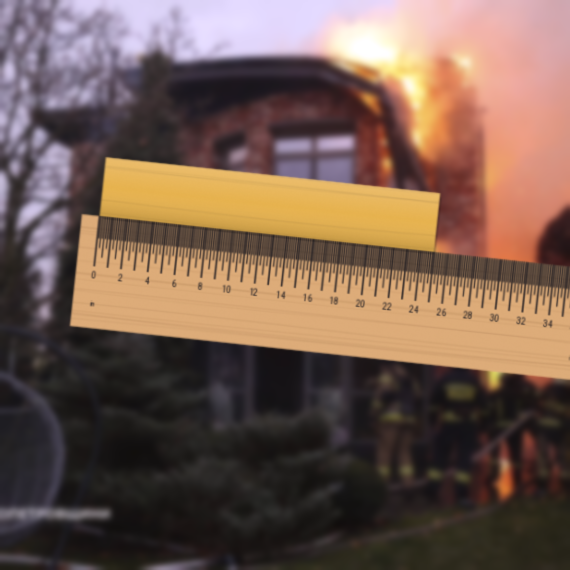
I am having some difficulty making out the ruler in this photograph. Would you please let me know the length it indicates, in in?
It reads 25 in
